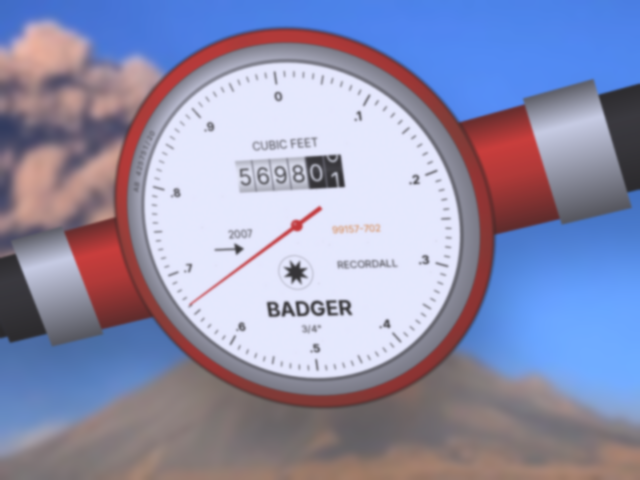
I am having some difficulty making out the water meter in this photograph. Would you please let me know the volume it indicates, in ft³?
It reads 569800.66 ft³
